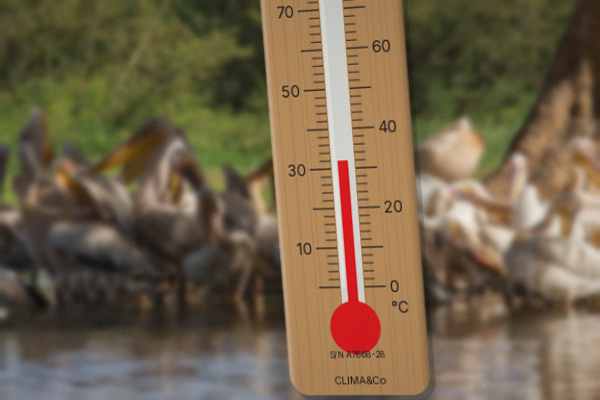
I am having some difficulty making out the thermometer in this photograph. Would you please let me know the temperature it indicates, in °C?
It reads 32 °C
